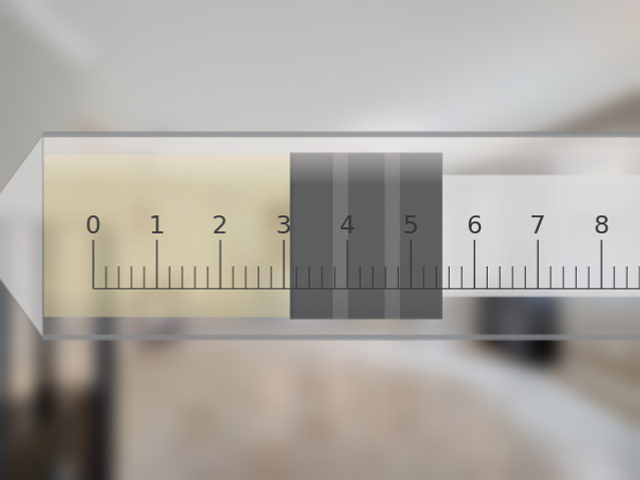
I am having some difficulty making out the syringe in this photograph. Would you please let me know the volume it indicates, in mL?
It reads 3.1 mL
